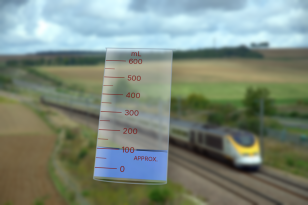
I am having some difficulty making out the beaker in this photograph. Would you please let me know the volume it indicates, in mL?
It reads 100 mL
